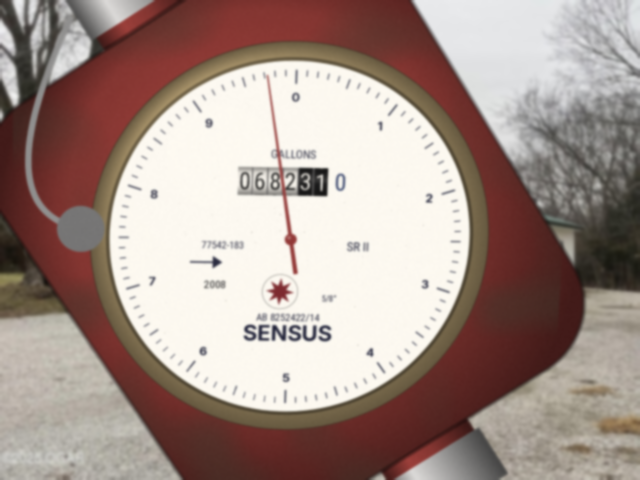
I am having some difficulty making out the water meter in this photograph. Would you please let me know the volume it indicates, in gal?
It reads 682309.7 gal
